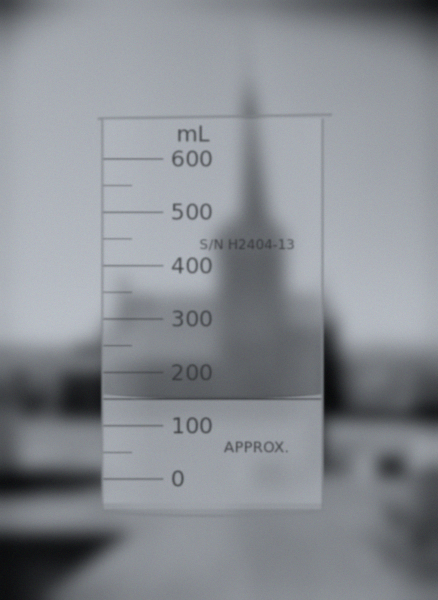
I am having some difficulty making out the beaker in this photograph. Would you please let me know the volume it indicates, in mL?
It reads 150 mL
